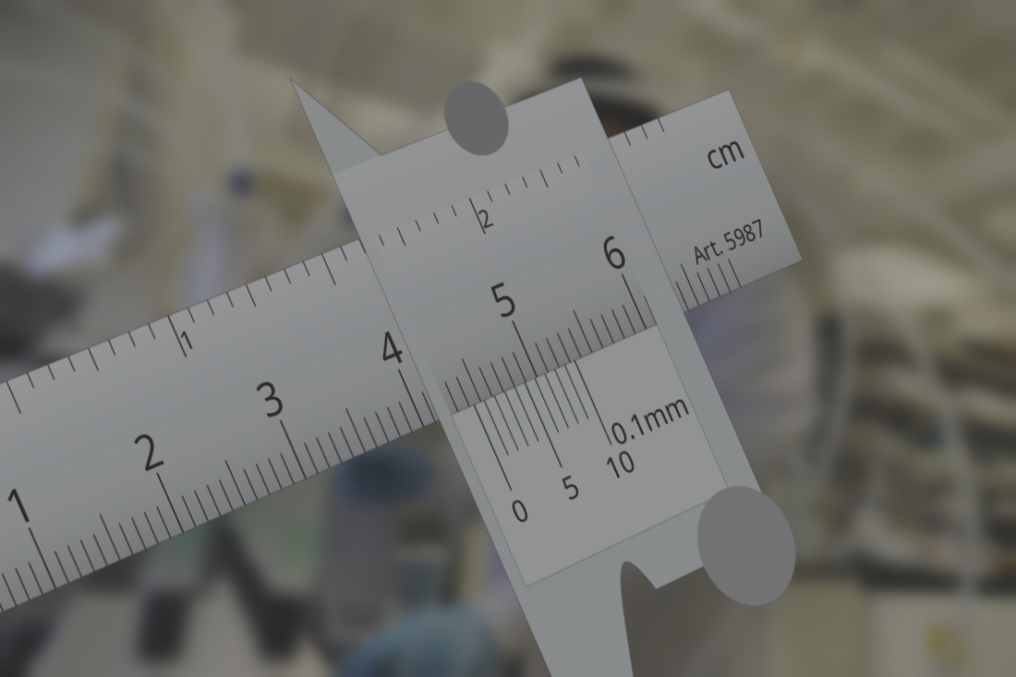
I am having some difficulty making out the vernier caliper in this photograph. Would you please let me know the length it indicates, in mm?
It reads 44.4 mm
